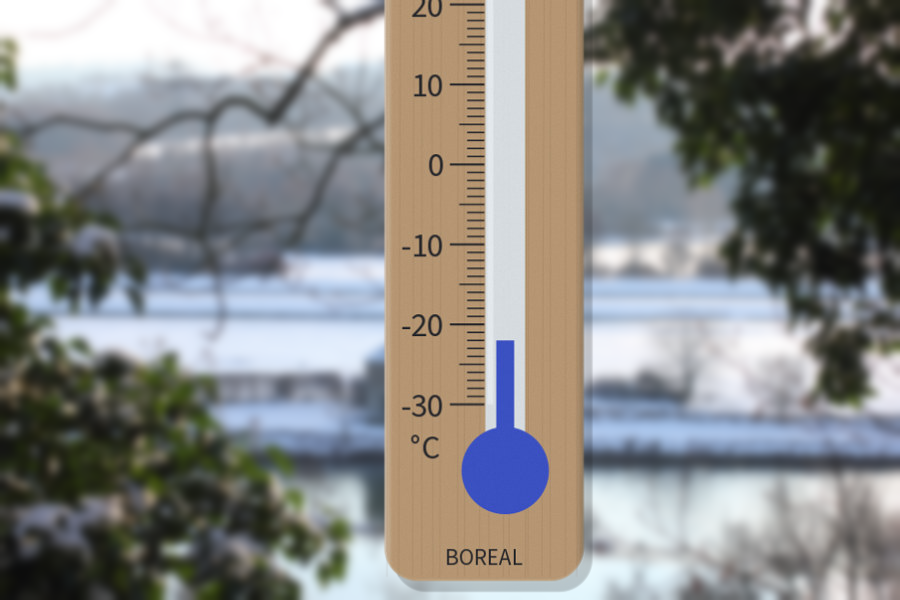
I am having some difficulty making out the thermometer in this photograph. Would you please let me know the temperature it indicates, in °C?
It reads -22 °C
